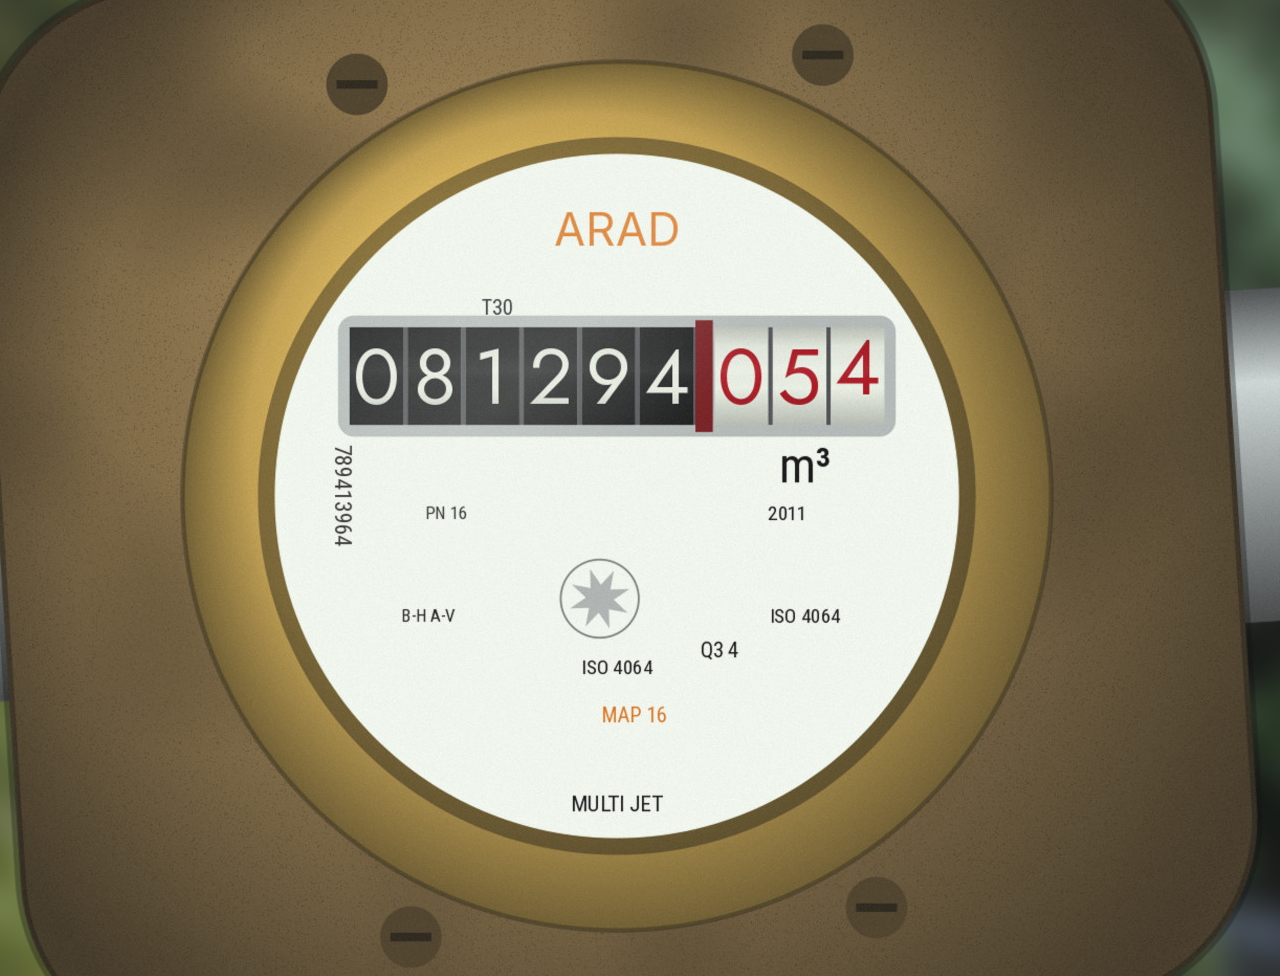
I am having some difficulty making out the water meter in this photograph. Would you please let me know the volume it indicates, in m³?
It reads 81294.054 m³
